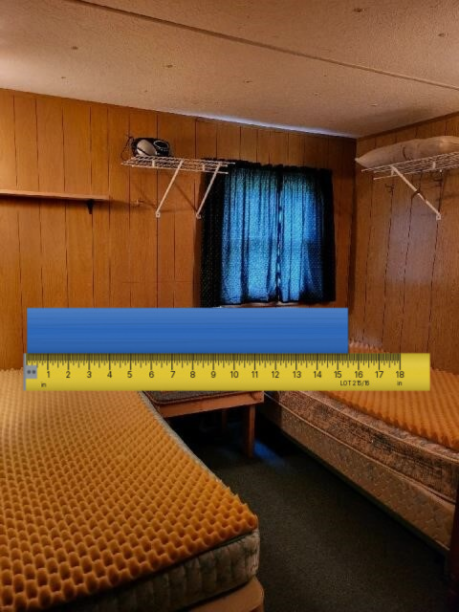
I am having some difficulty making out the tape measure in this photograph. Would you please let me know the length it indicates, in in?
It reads 15.5 in
